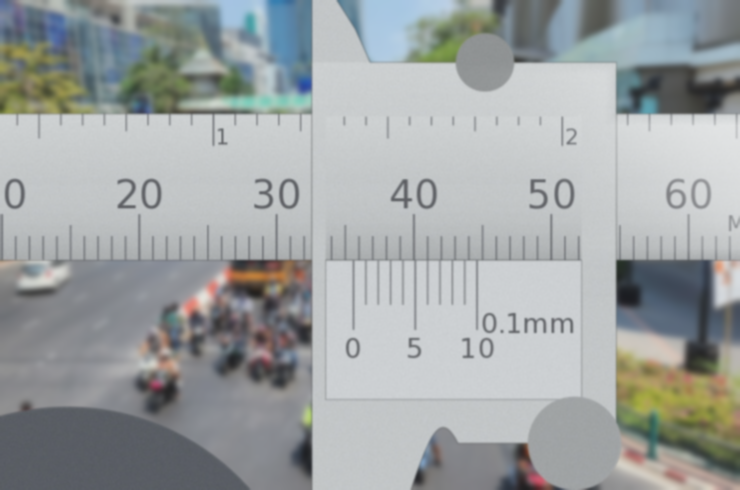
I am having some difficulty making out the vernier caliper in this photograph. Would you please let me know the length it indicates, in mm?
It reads 35.6 mm
